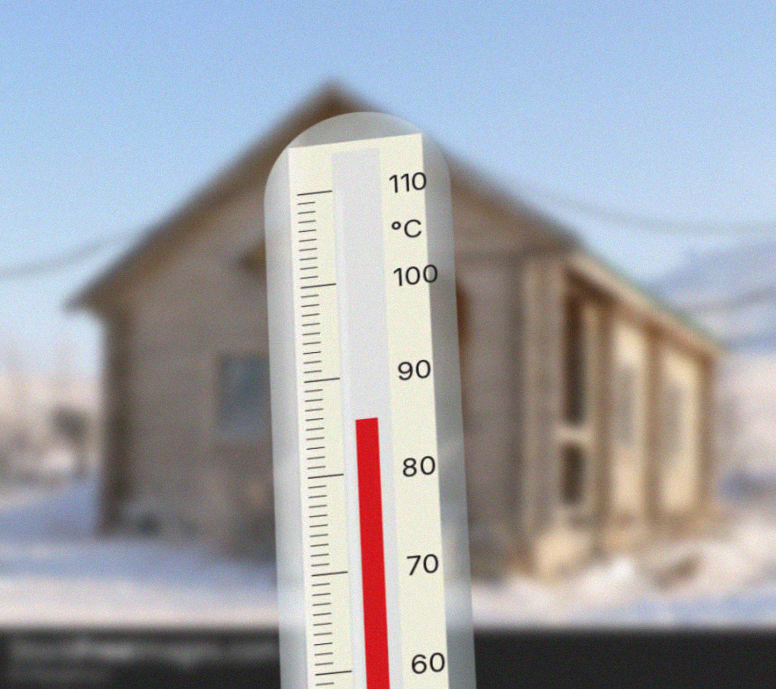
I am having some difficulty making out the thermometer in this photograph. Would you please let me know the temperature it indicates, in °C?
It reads 85.5 °C
